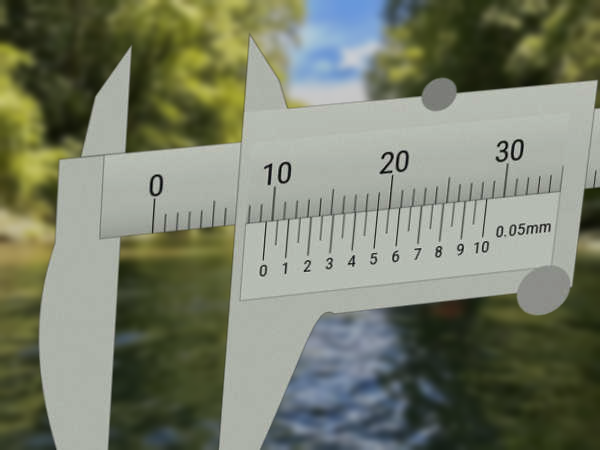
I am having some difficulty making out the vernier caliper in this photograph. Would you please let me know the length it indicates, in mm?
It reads 9.5 mm
